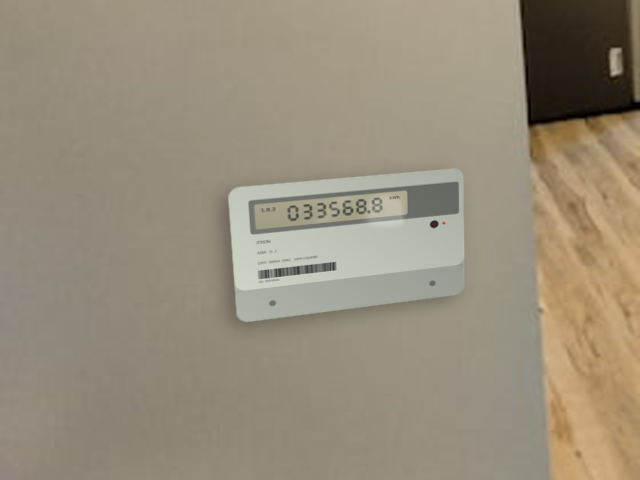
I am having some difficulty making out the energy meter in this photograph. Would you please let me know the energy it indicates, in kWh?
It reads 33568.8 kWh
